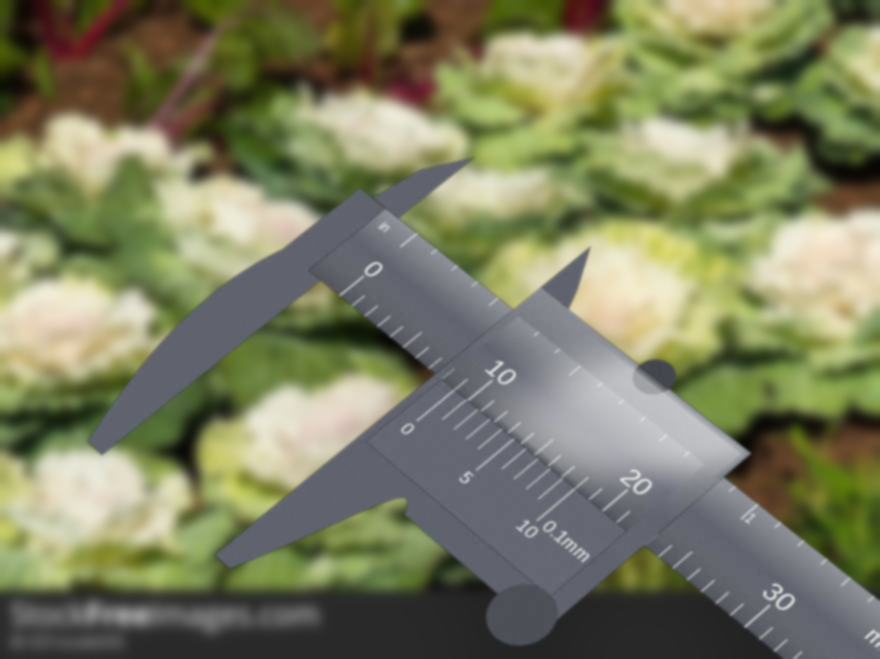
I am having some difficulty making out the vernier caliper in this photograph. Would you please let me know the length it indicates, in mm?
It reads 9.0 mm
